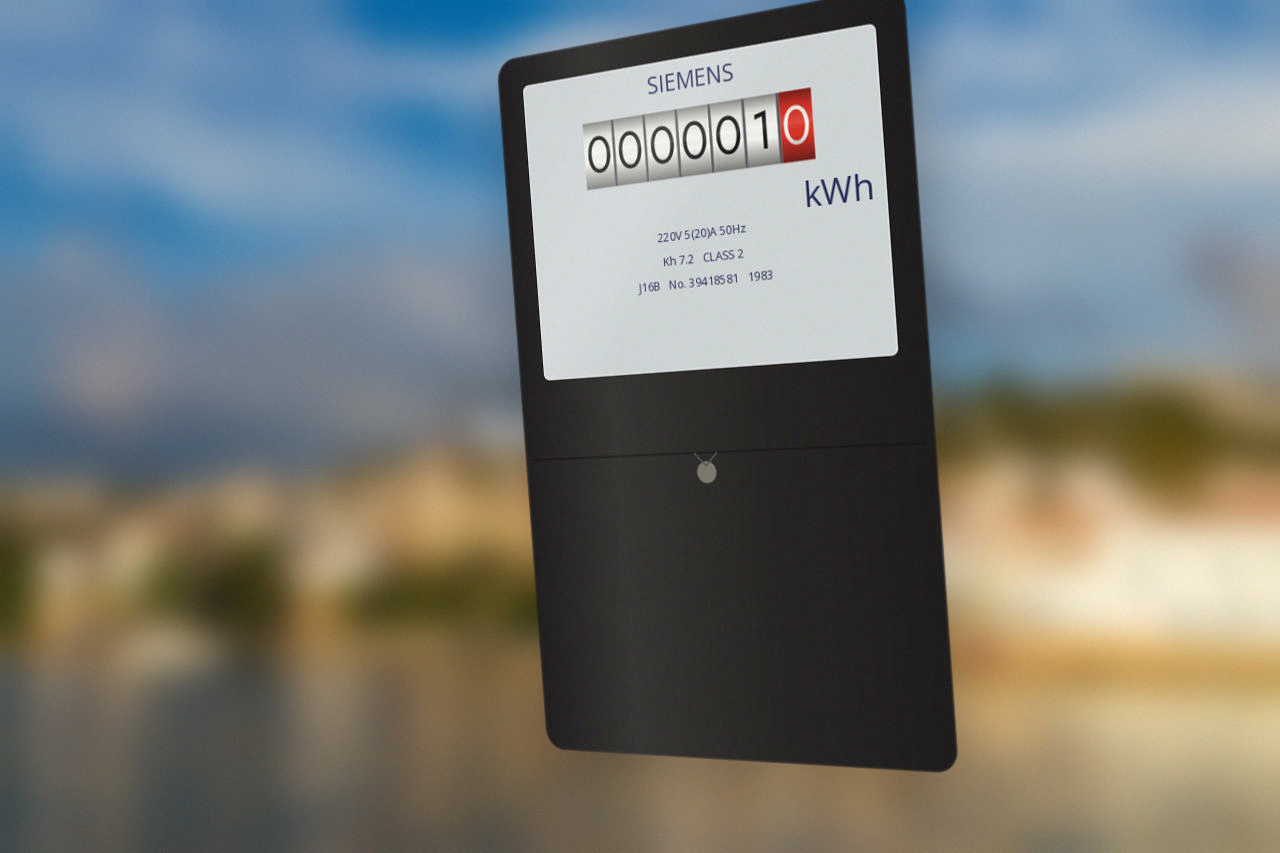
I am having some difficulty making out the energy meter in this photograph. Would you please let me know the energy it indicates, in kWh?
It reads 1.0 kWh
